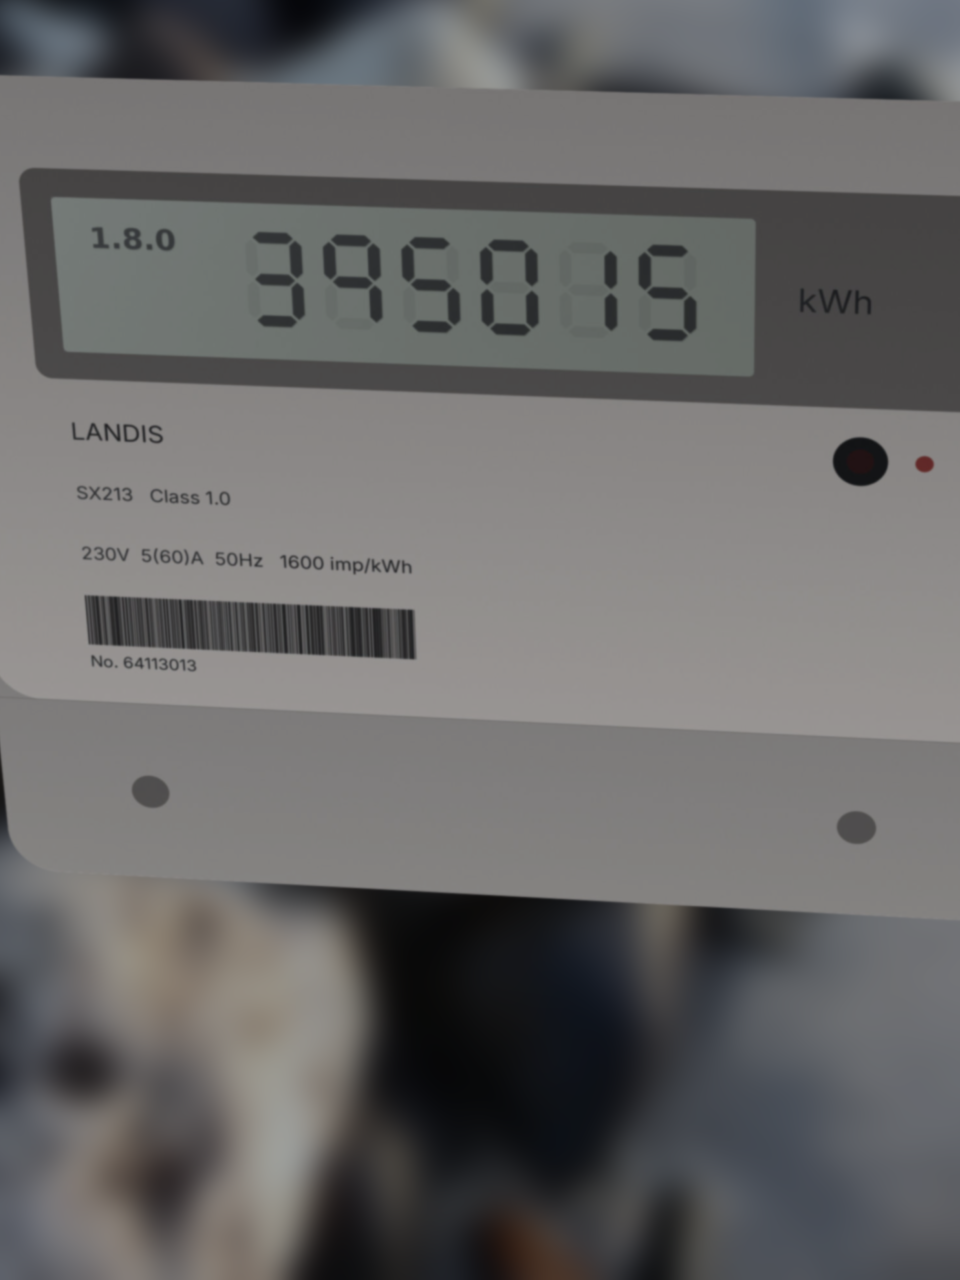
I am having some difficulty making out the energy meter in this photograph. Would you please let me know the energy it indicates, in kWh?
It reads 395015 kWh
